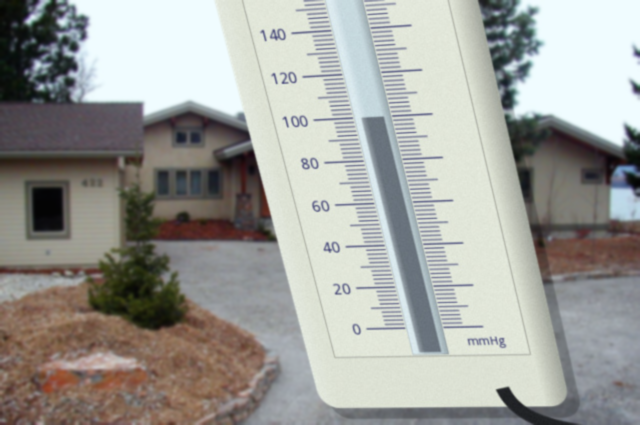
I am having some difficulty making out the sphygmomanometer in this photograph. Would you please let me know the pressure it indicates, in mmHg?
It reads 100 mmHg
